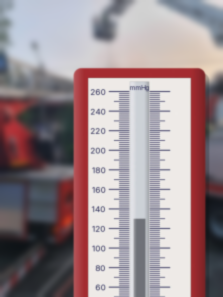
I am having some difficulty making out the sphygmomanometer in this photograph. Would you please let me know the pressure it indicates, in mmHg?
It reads 130 mmHg
